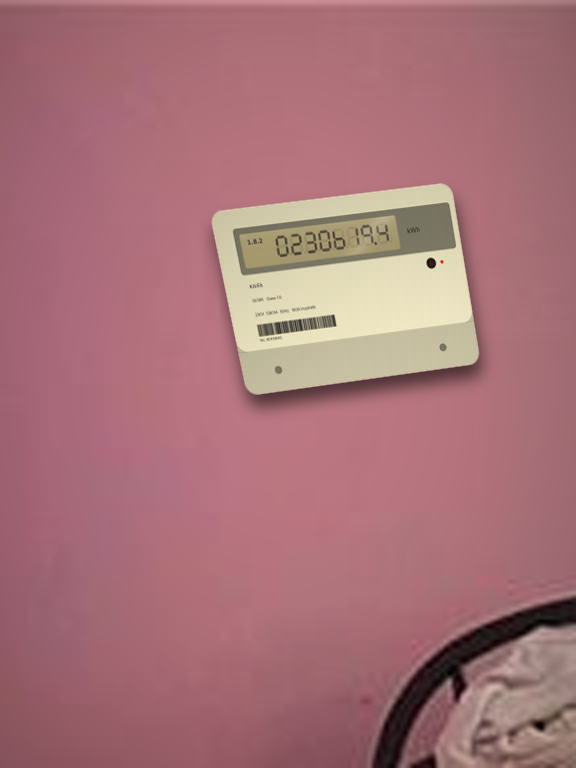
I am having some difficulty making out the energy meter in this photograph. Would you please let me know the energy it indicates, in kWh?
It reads 230619.4 kWh
